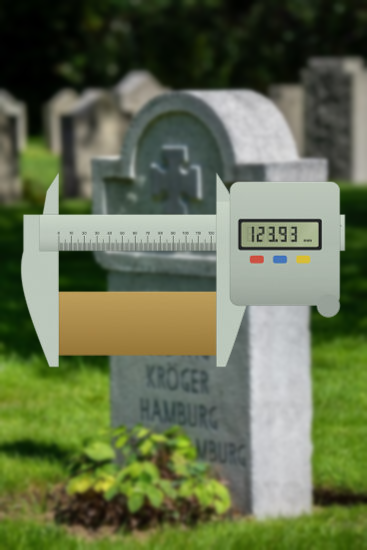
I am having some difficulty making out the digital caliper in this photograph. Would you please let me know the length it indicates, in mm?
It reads 123.93 mm
